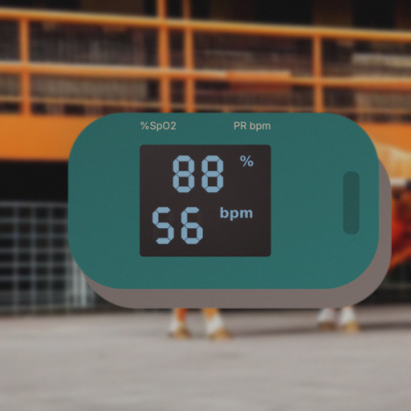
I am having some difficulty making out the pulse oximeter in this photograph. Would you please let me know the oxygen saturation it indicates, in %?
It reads 88 %
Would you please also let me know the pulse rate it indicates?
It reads 56 bpm
